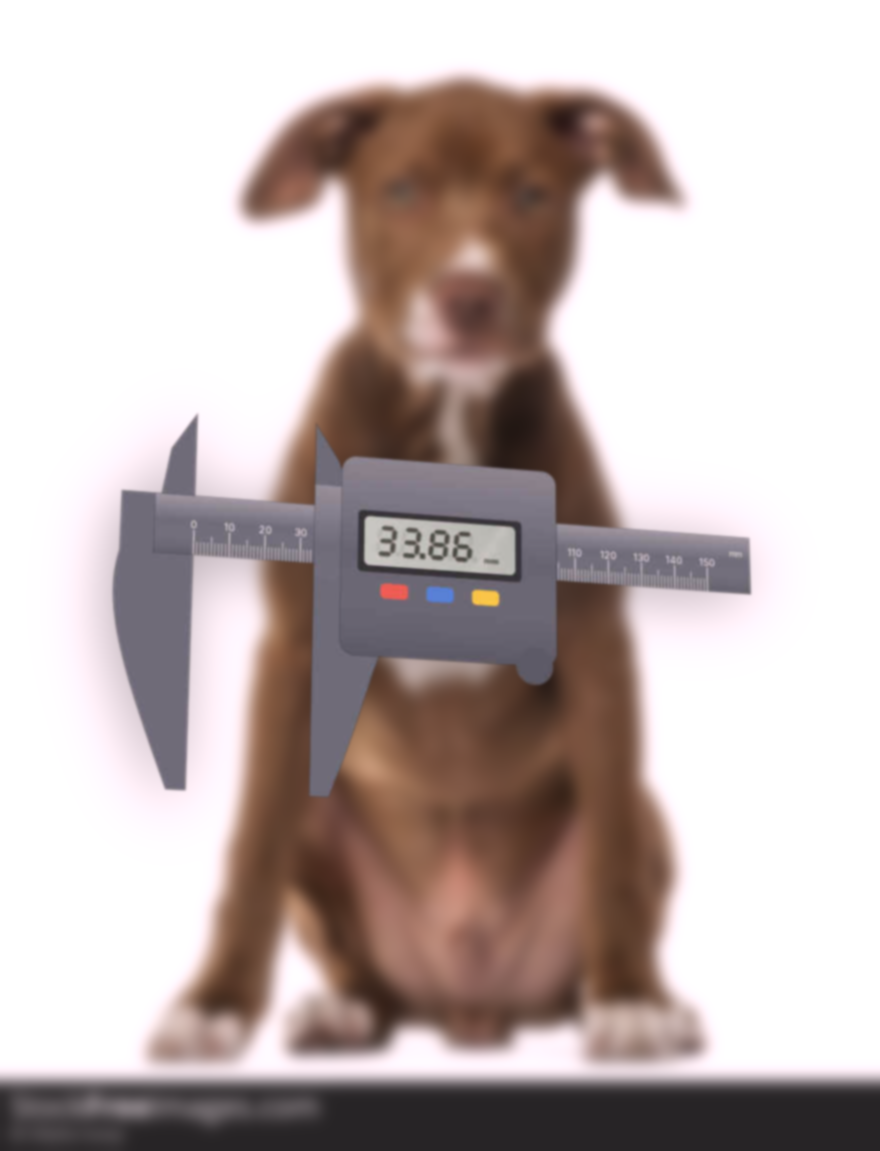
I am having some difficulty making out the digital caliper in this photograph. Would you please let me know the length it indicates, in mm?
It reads 33.86 mm
